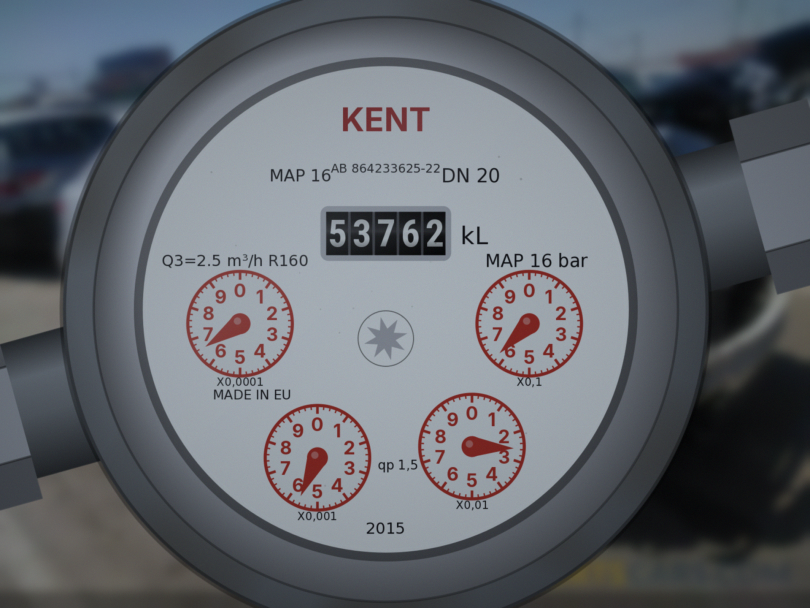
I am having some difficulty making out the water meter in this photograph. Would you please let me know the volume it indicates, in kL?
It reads 53762.6256 kL
